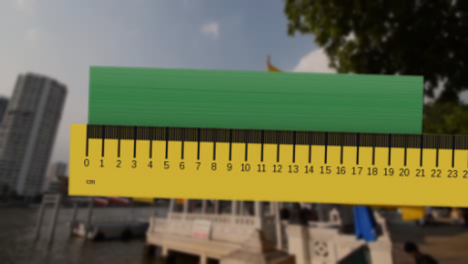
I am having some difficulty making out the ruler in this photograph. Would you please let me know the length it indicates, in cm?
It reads 21 cm
